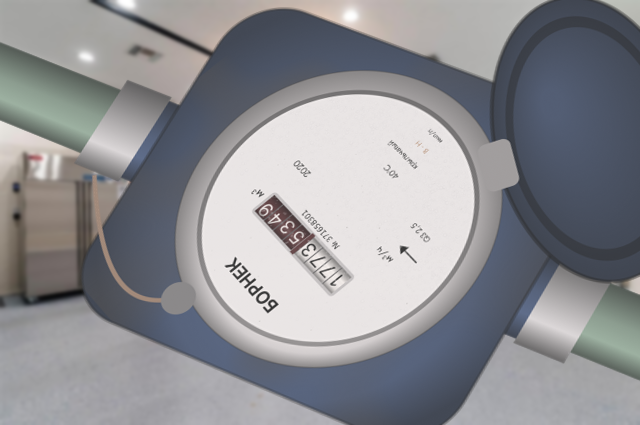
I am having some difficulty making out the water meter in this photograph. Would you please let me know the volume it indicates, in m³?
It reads 1773.5349 m³
